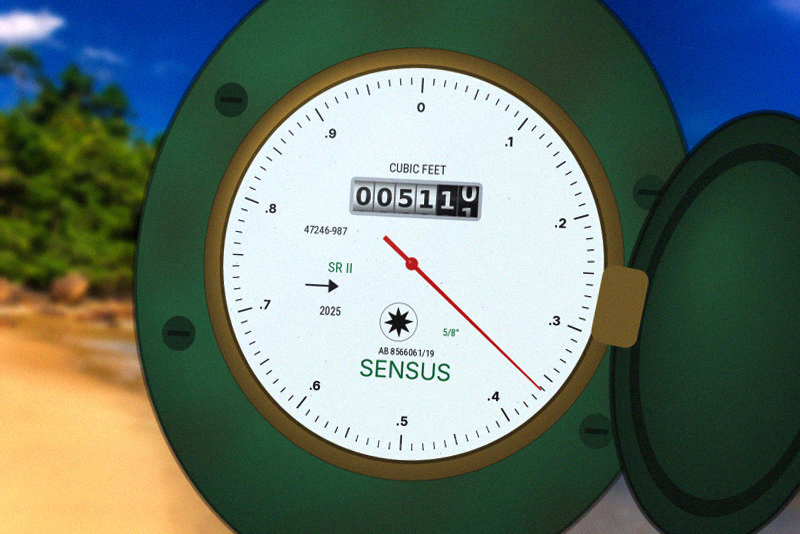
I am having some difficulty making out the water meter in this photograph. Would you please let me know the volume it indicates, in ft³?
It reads 5110.36 ft³
